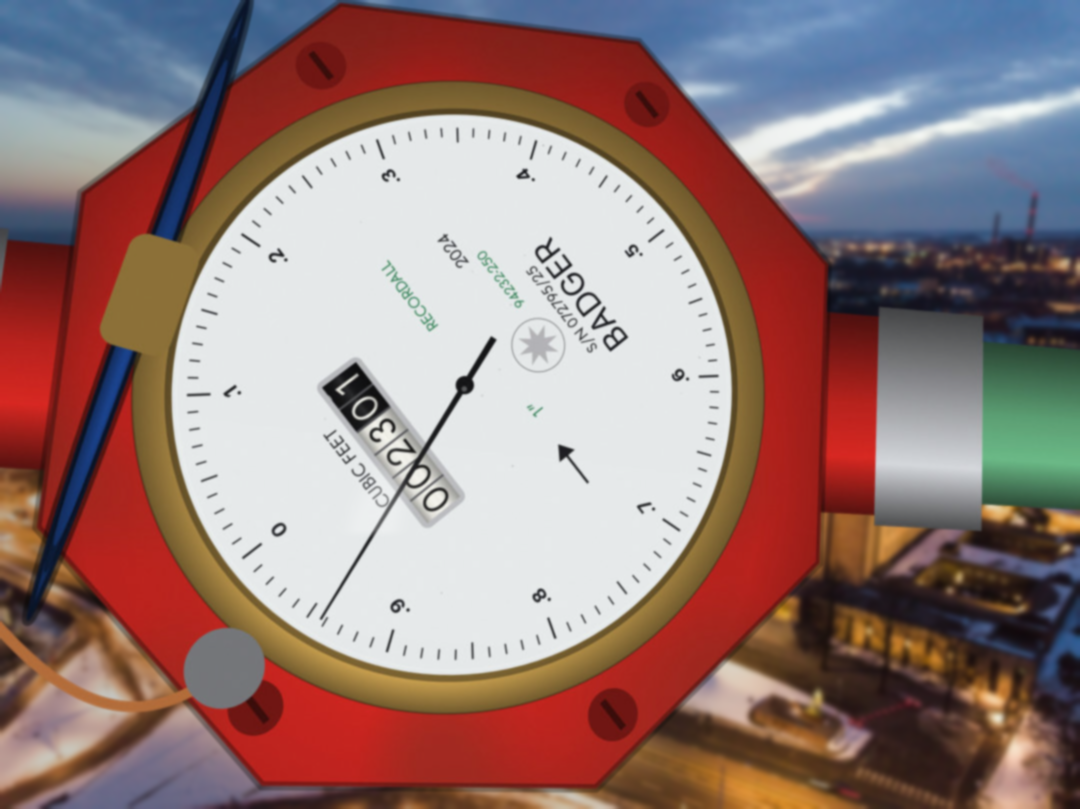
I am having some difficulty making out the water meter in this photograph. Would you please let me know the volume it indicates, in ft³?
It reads 2300.94 ft³
